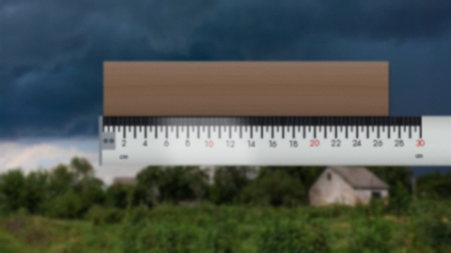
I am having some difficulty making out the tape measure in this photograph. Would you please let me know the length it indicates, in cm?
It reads 27 cm
